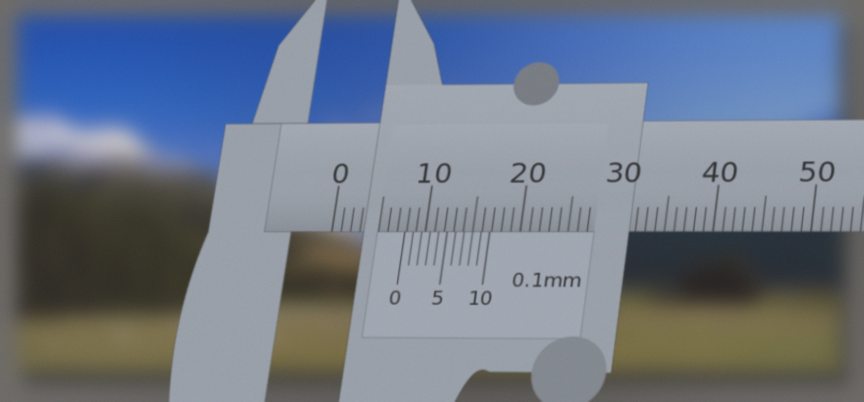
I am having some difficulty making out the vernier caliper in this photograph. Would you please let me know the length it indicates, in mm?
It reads 7.8 mm
